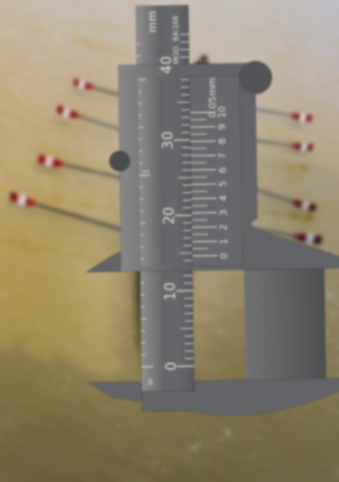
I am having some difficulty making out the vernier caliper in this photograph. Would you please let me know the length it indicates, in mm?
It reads 14.6 mm
